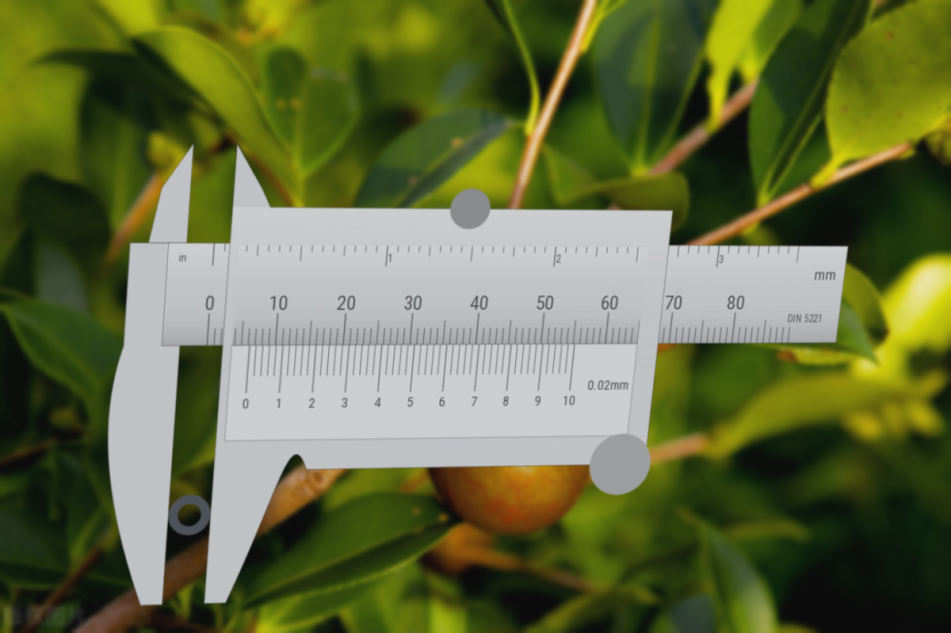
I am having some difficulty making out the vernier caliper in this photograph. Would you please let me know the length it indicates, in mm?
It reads 6.2 mm
